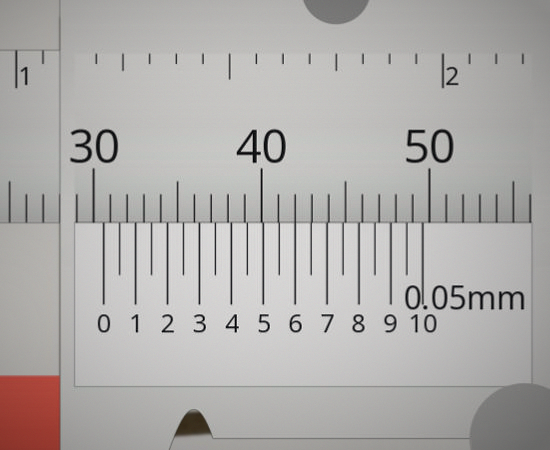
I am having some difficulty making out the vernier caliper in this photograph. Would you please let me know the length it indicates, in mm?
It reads 30.6 mm
